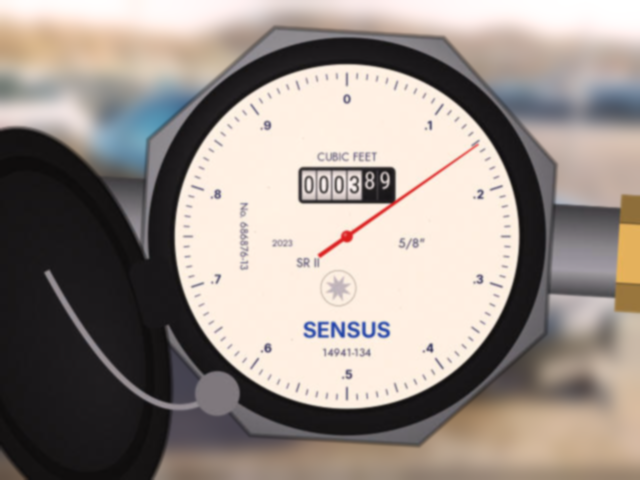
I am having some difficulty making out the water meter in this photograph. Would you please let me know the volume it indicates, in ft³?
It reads 389.15 ft³
